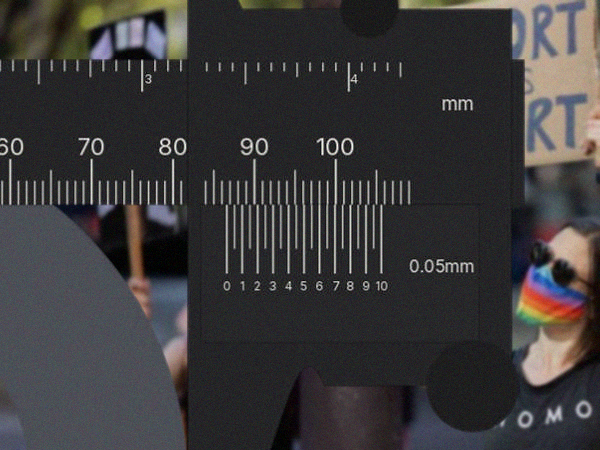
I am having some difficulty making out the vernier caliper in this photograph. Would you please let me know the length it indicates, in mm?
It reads 86.6 mm
